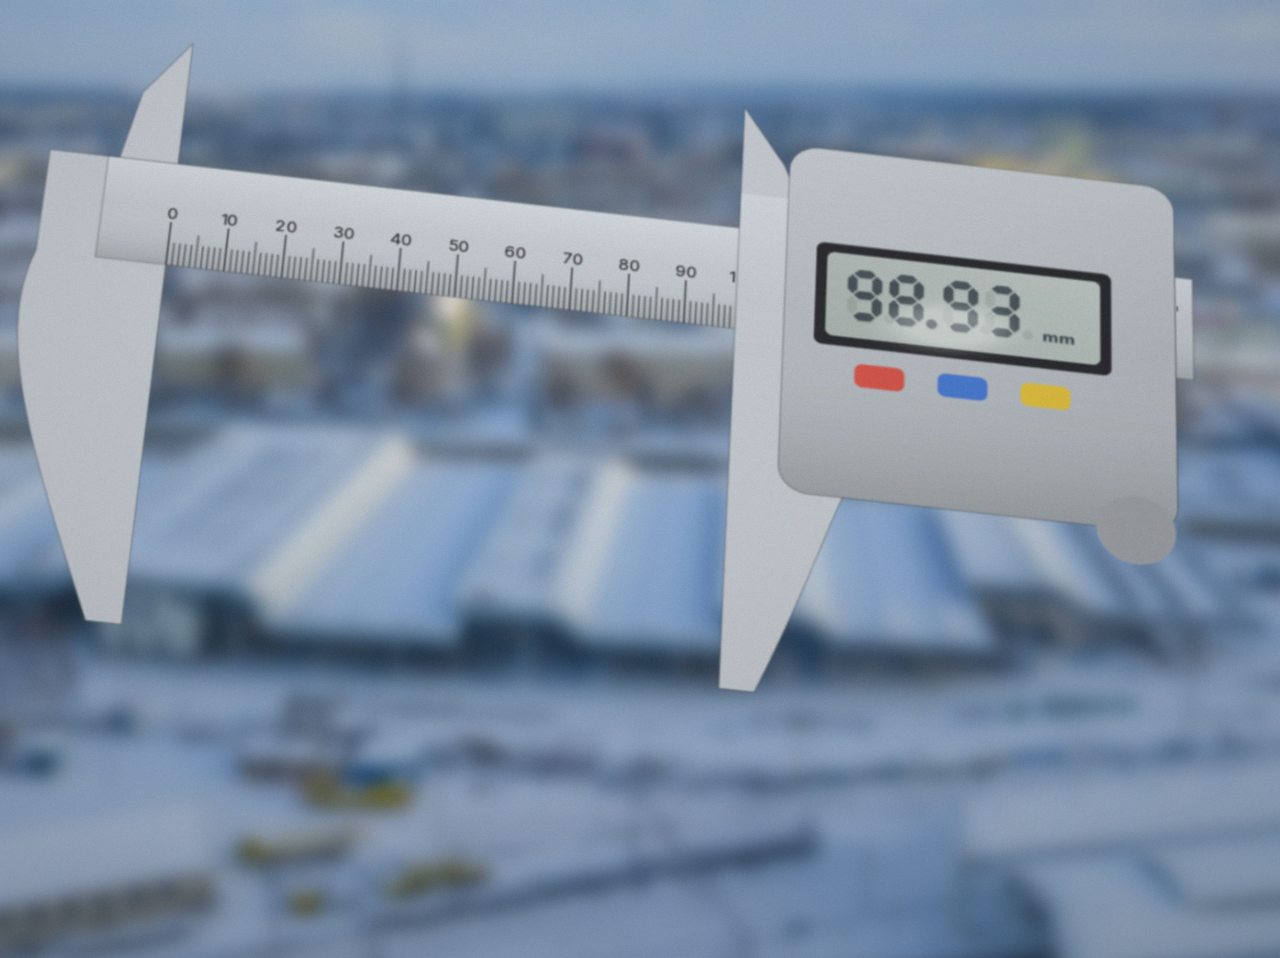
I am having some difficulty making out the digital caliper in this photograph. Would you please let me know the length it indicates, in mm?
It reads 98.93 mm
